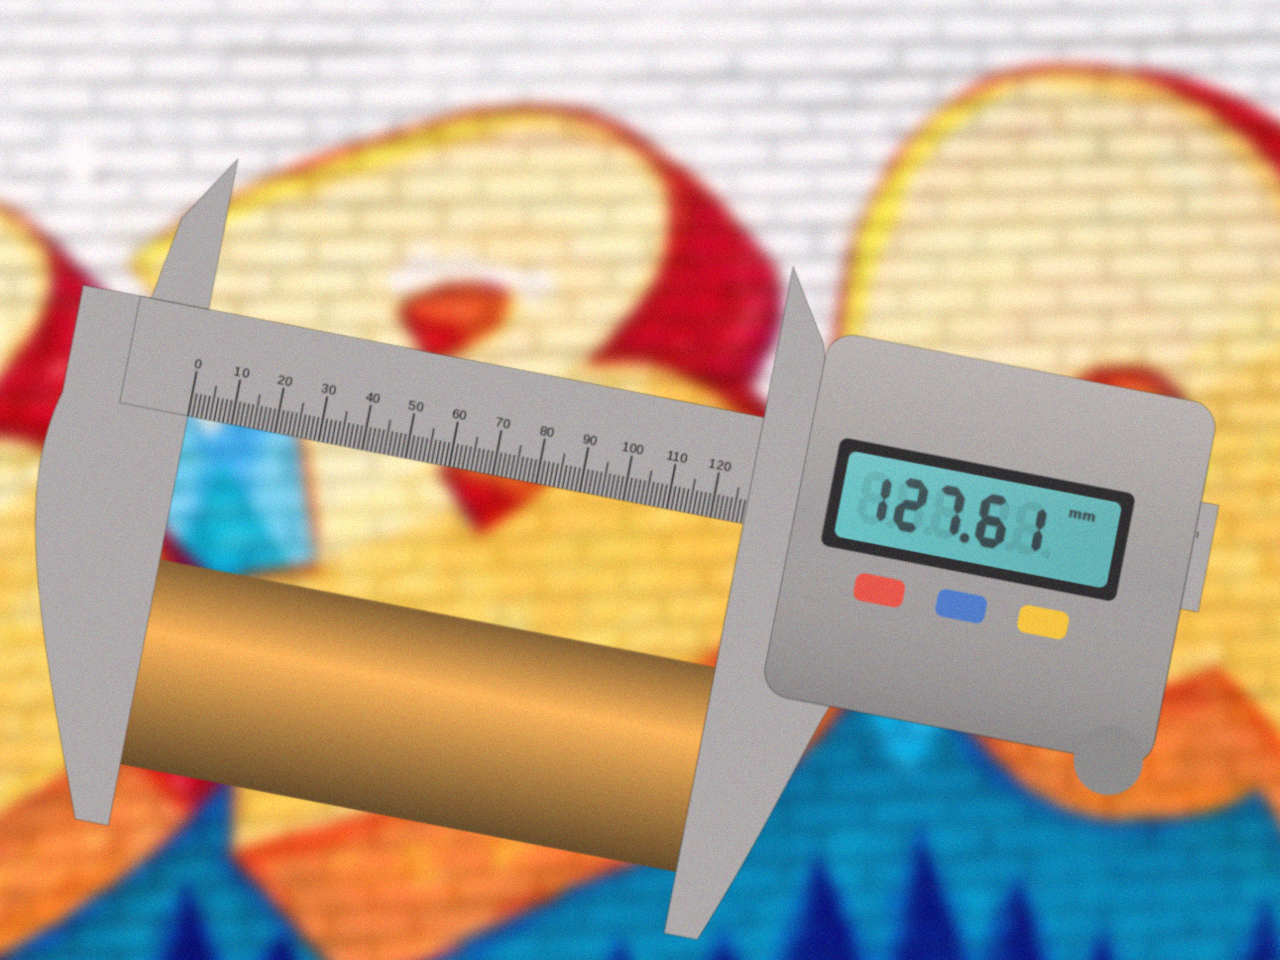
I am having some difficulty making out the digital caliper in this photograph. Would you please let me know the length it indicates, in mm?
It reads 127.61 mm
